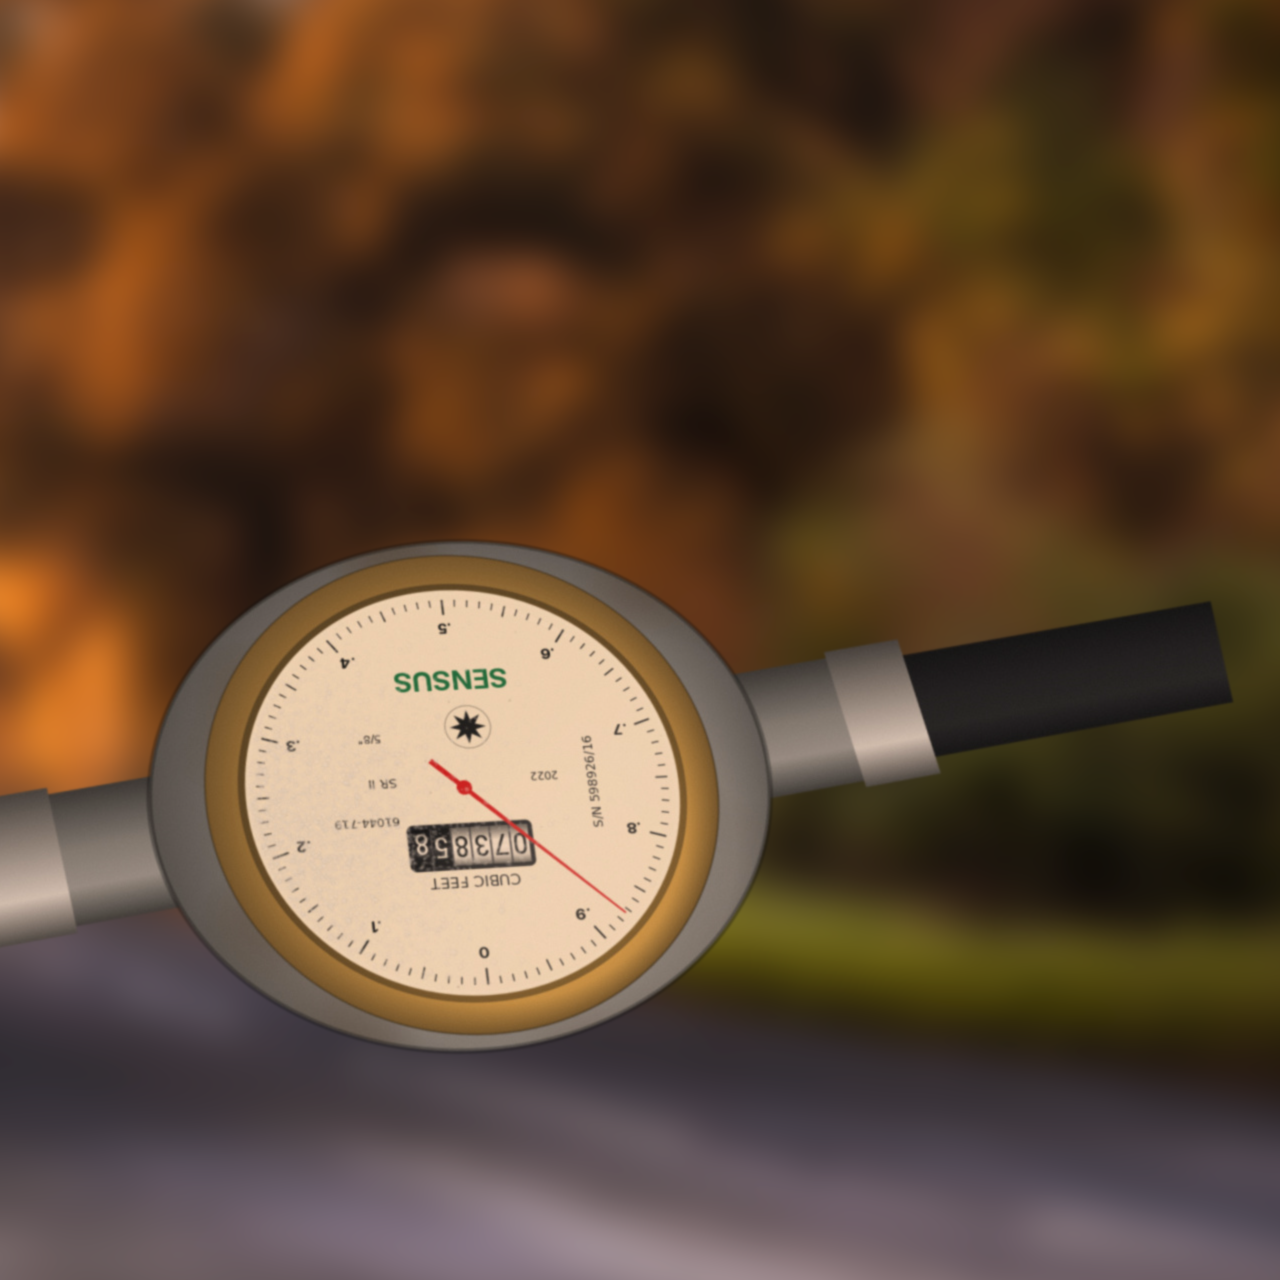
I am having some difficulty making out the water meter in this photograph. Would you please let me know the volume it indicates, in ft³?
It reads 73857.87 ft³
